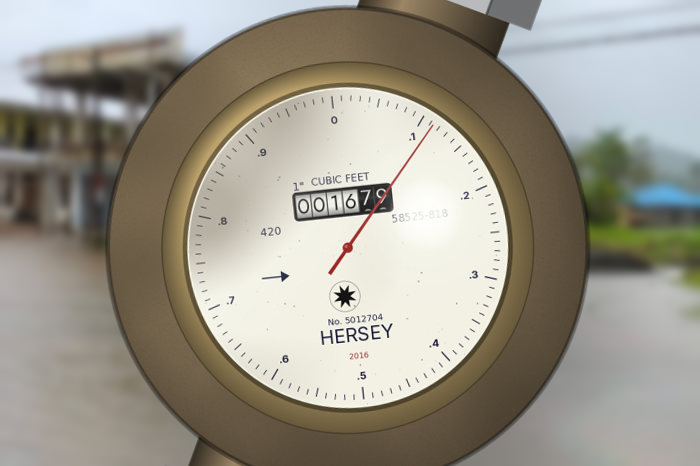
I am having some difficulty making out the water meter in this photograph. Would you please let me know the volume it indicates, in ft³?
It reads 1679.11 ft³
